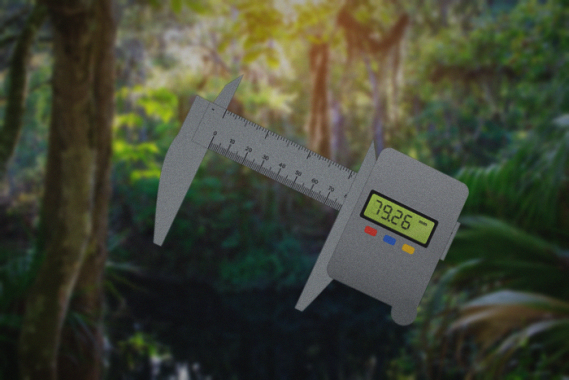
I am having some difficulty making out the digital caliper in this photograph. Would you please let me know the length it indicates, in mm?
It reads 79.26 mm
